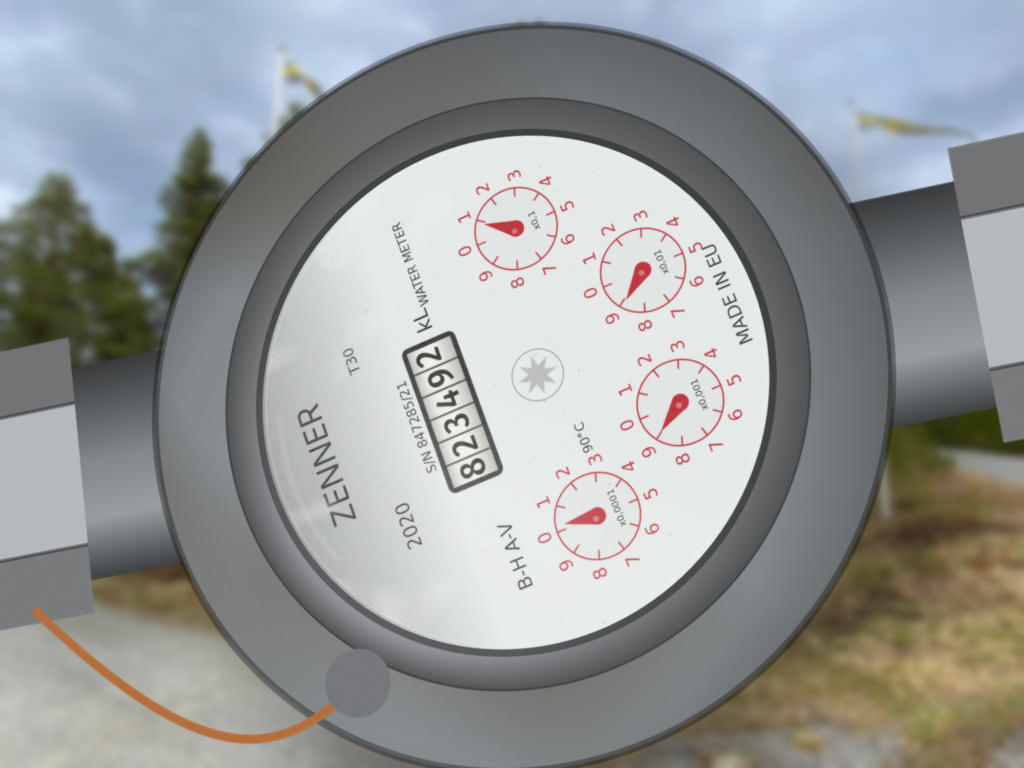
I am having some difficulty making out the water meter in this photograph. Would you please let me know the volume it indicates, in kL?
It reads 823492.0890 kL
